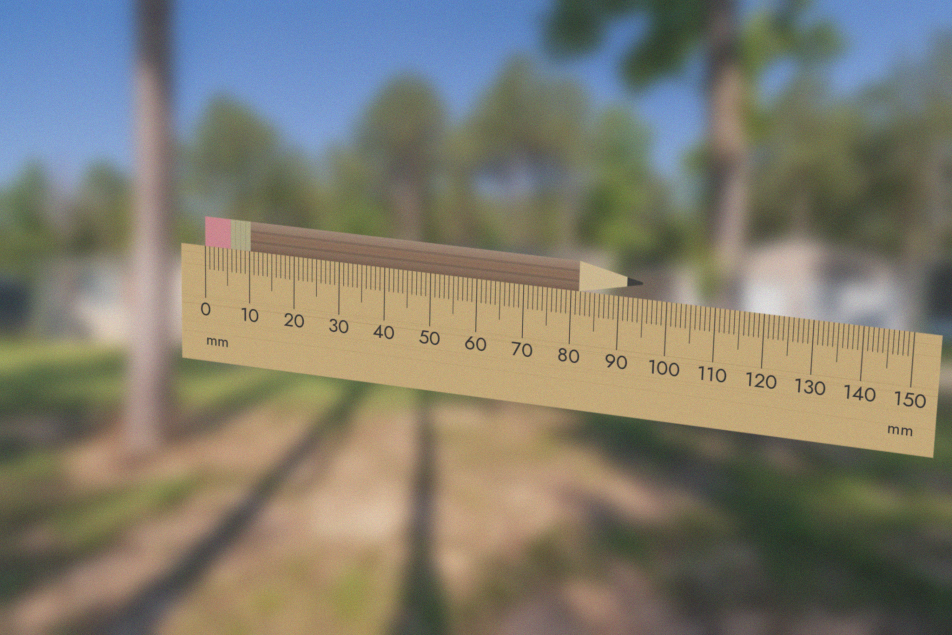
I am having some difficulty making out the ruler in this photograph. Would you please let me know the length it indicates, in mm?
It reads 95 mm
